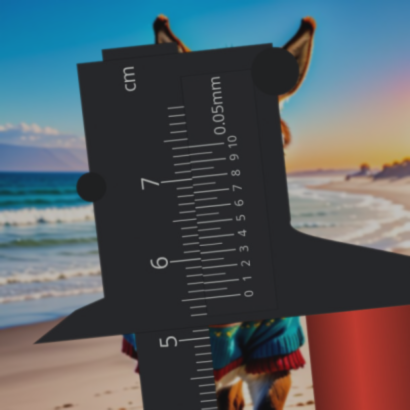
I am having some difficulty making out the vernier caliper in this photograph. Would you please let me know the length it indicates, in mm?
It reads 55.0 mm
